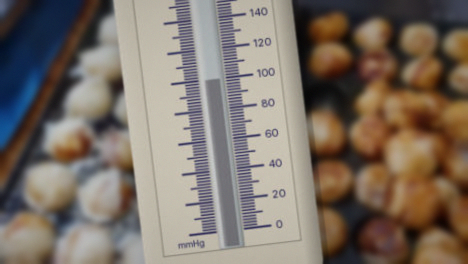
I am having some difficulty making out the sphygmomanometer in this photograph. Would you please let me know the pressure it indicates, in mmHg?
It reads 100 mmHg
